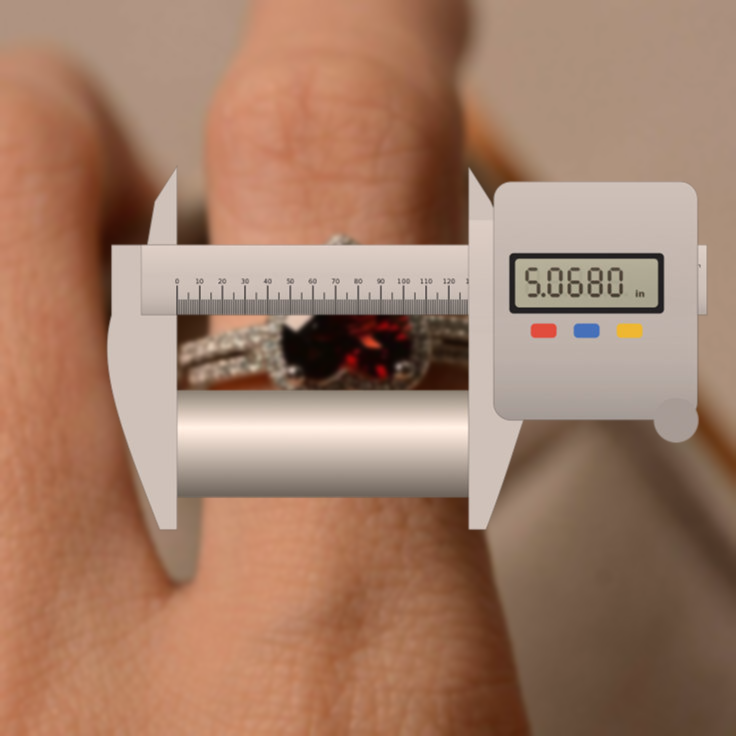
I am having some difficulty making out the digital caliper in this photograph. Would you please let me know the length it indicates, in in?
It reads 5.0680 in
